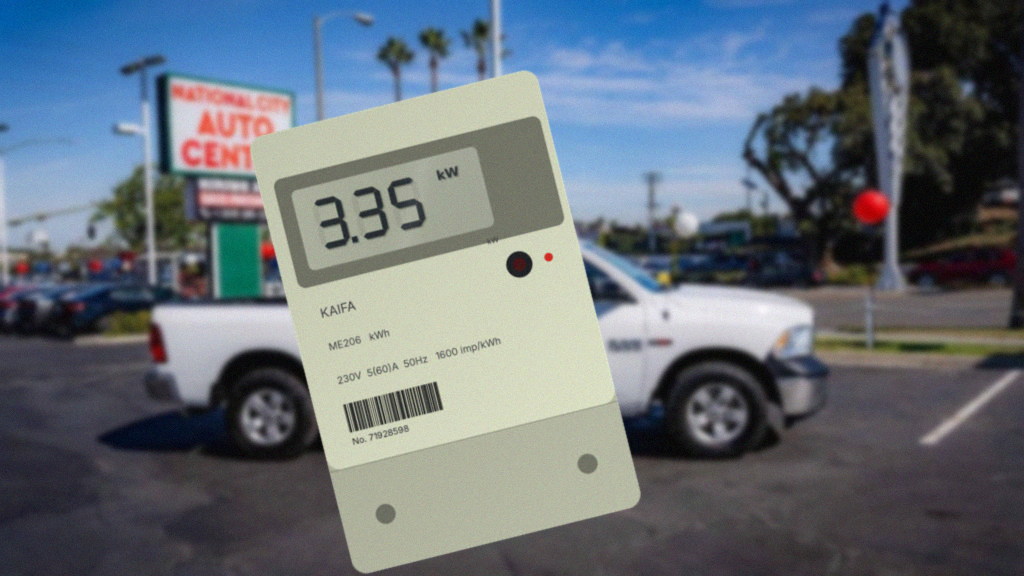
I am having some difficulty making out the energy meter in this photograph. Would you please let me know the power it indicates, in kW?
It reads 3.35 kW
